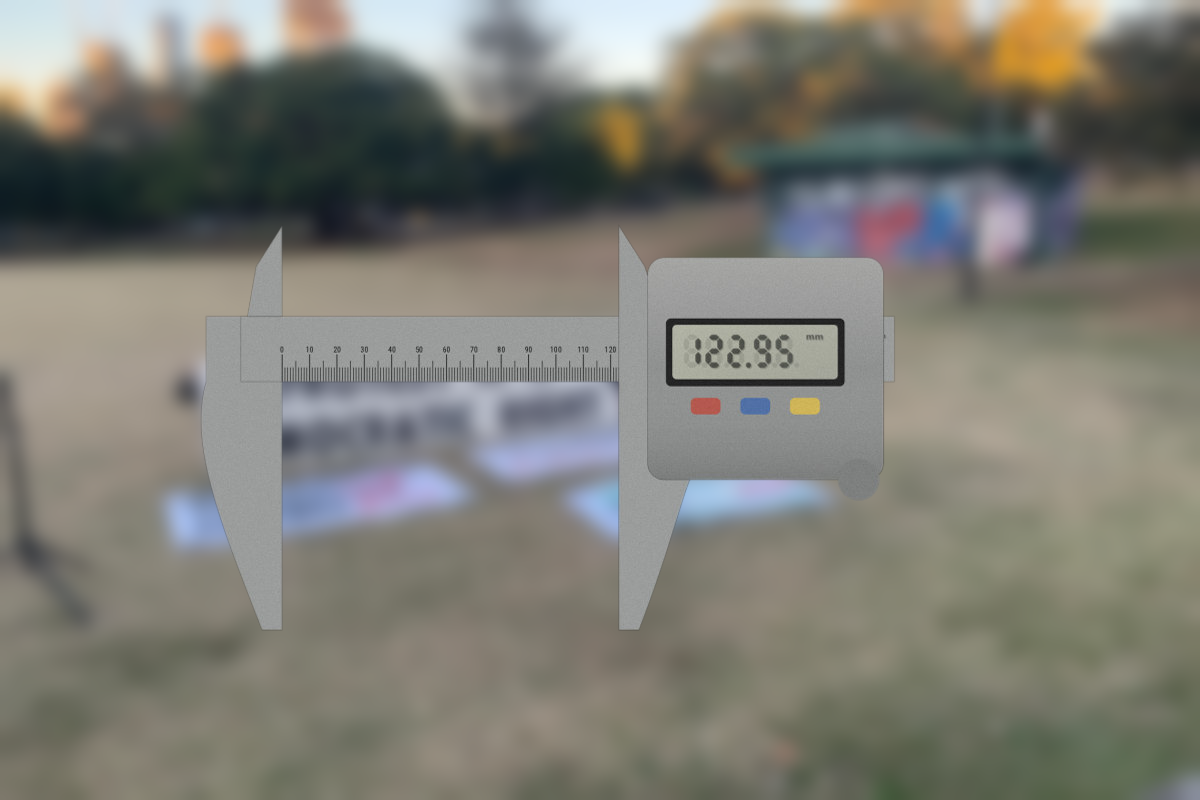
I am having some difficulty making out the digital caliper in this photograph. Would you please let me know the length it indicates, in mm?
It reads 122.95 mm
